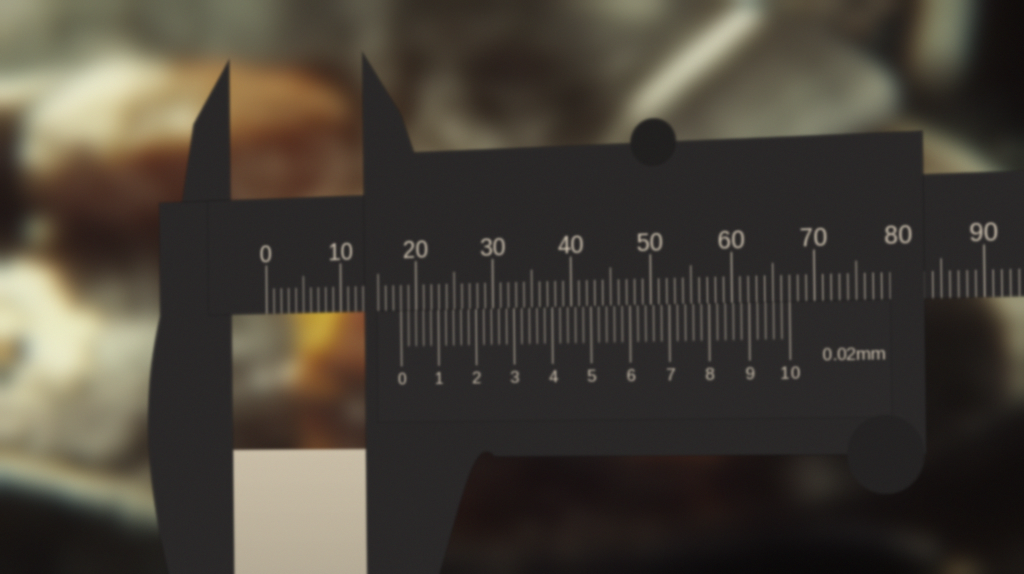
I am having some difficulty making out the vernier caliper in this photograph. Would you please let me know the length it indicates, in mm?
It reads 18.0 mm
